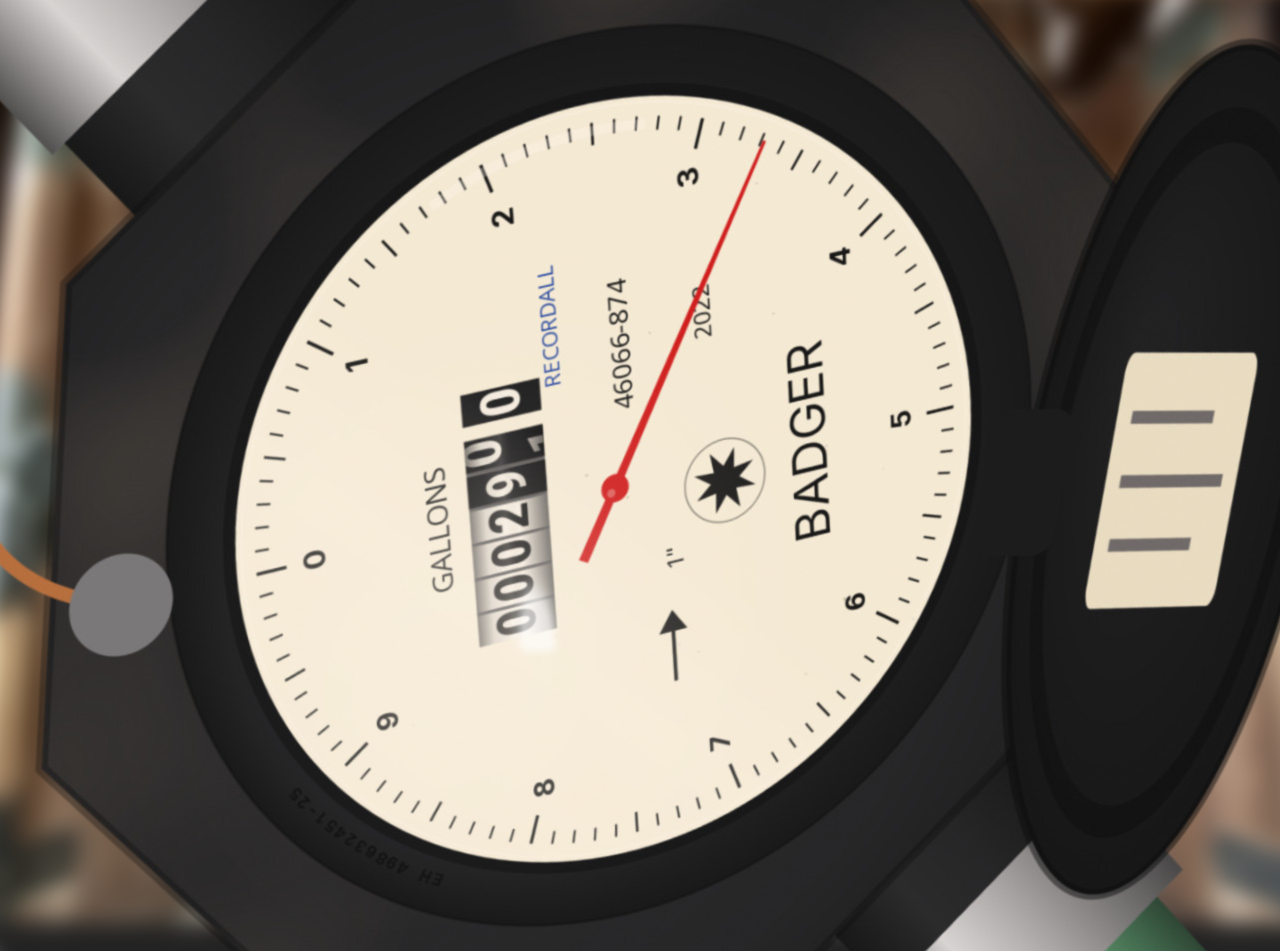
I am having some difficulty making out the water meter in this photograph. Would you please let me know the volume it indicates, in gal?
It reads 2903.3 gal
